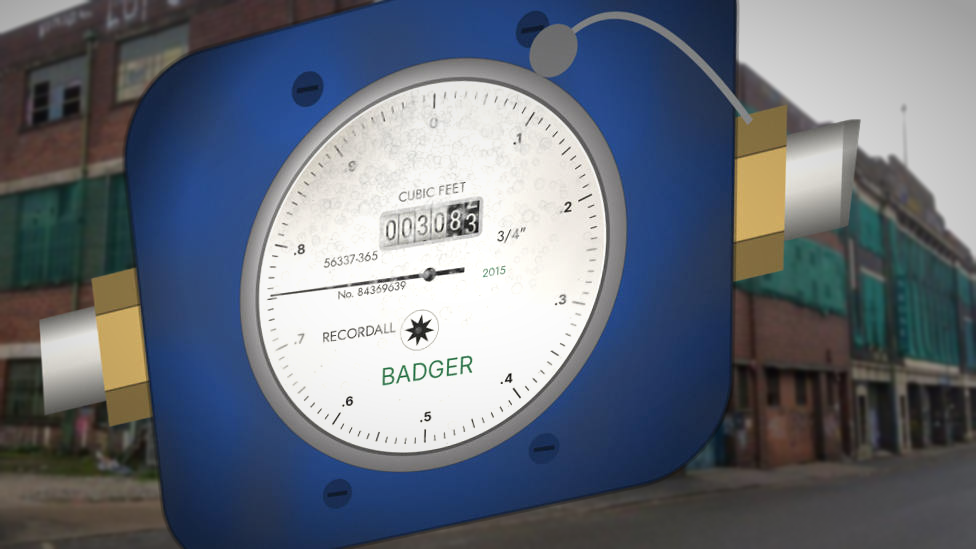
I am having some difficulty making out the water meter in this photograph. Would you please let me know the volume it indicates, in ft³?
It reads 3082.75 ft³
